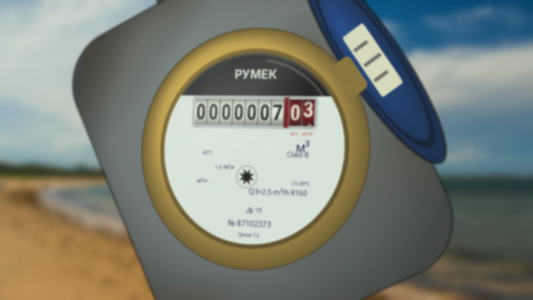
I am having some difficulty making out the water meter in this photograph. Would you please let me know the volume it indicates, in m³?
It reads 7.03 m³
